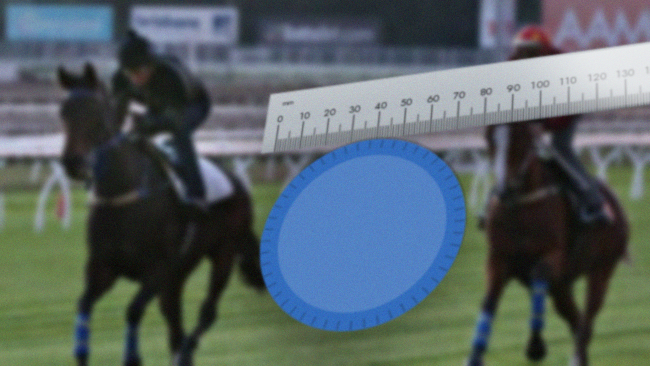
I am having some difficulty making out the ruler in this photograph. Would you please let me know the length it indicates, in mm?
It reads 75 mm
